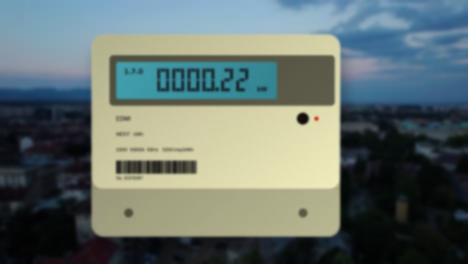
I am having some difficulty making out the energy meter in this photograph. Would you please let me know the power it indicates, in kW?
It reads 0.22 kW
